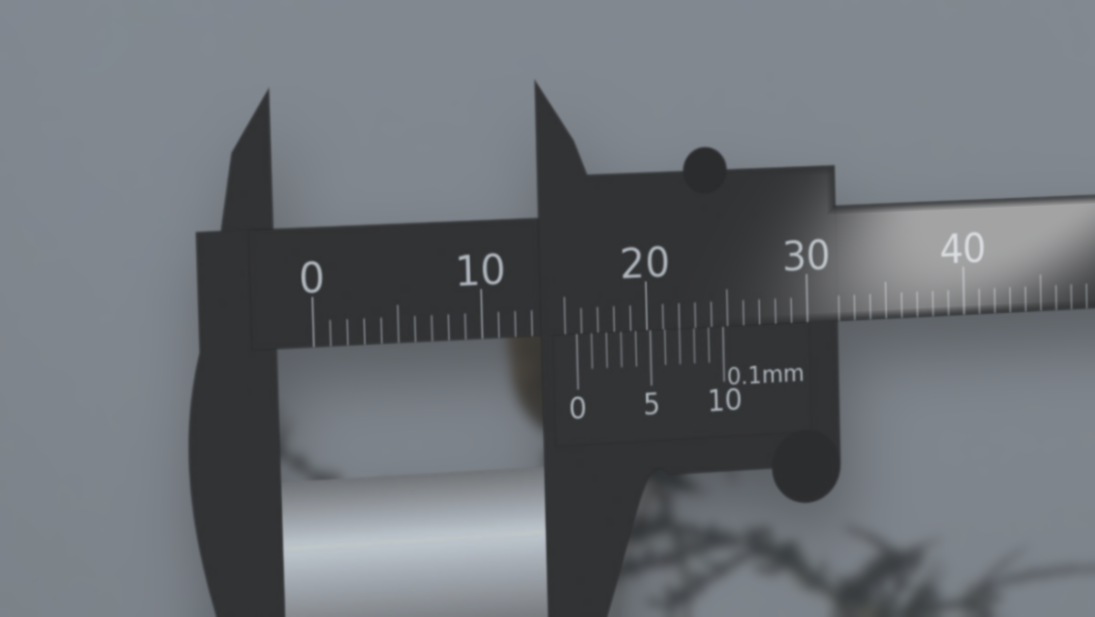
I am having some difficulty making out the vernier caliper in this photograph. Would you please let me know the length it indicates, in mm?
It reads 15.7 mm
